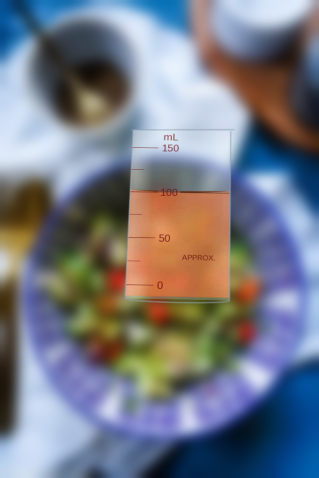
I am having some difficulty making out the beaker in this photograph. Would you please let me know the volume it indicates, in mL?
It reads 100 mL
